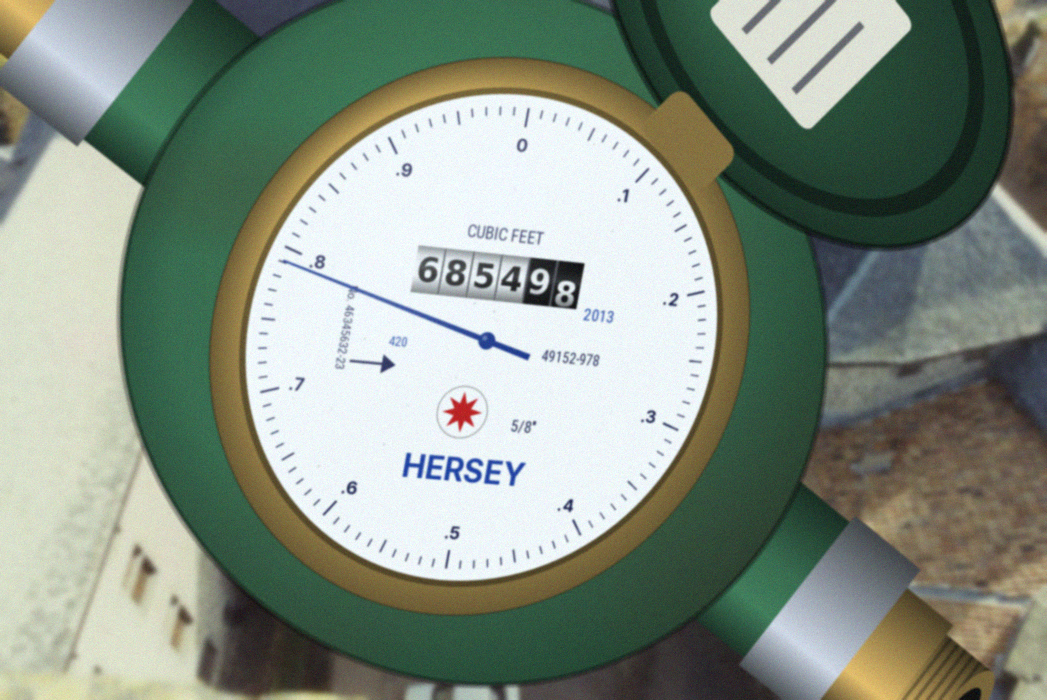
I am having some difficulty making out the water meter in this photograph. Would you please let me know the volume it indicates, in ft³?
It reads 685497.79 ft³
